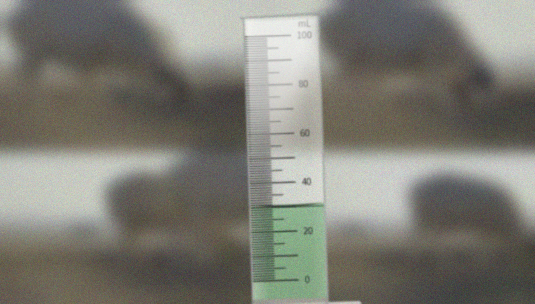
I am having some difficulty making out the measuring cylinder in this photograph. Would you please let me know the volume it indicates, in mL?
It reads 30 mL
